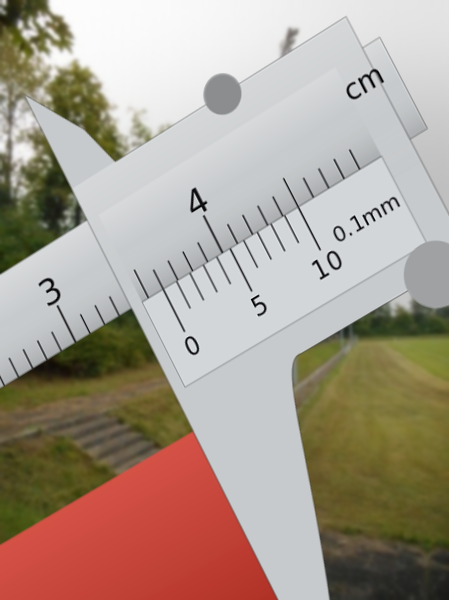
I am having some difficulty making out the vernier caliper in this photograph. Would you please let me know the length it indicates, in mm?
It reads 36.0 mm
